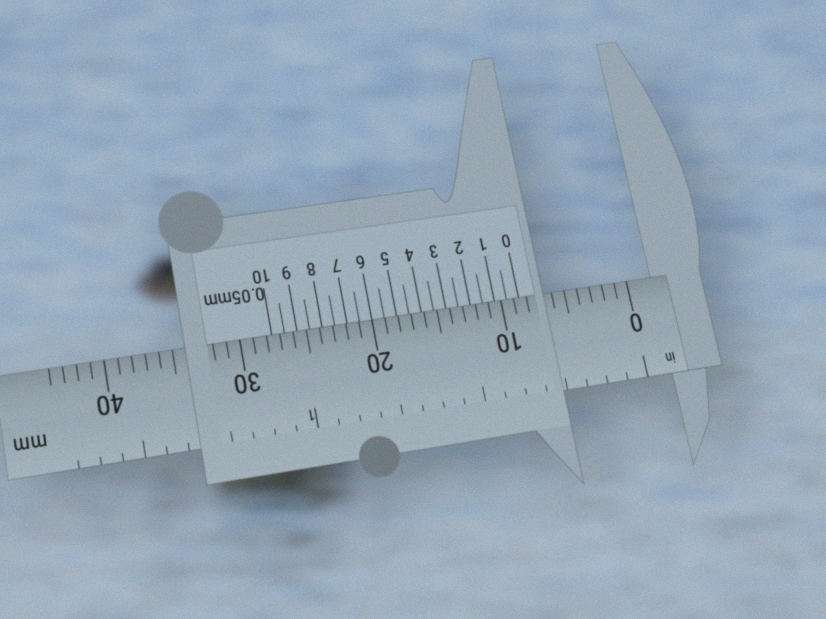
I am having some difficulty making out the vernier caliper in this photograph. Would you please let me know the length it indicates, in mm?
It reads 8.6 mm
